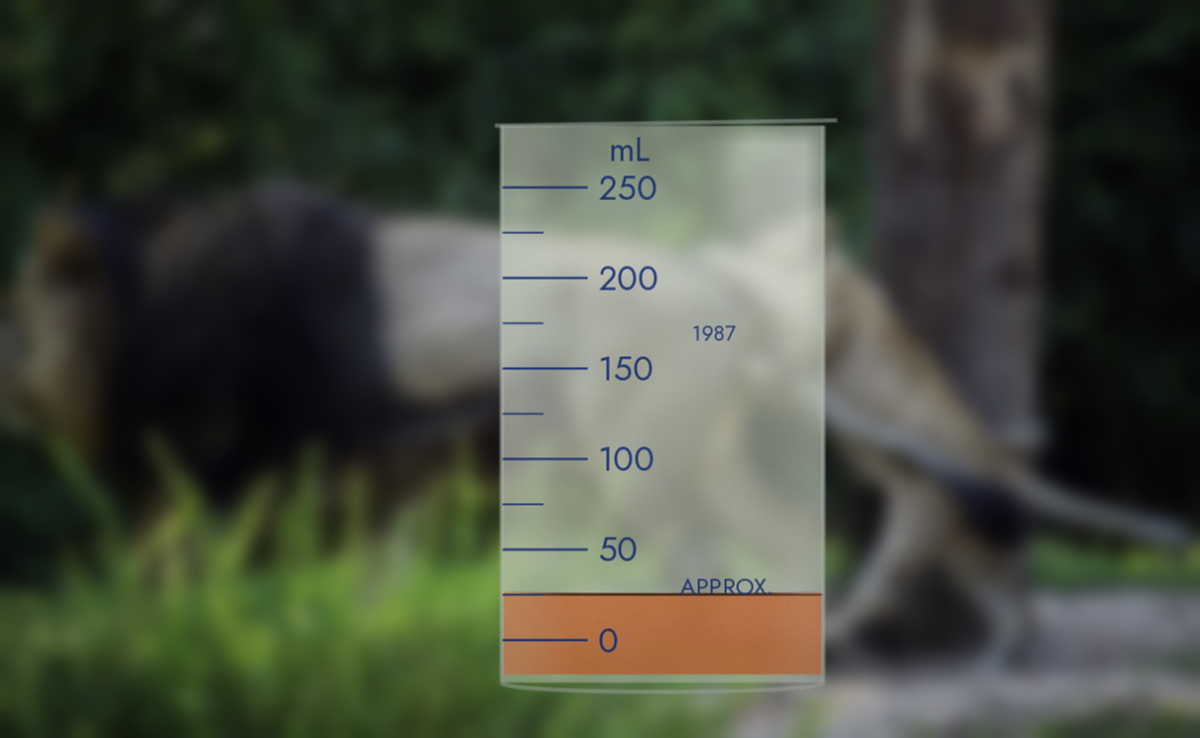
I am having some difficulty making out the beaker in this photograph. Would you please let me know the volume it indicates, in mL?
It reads 25 mL
